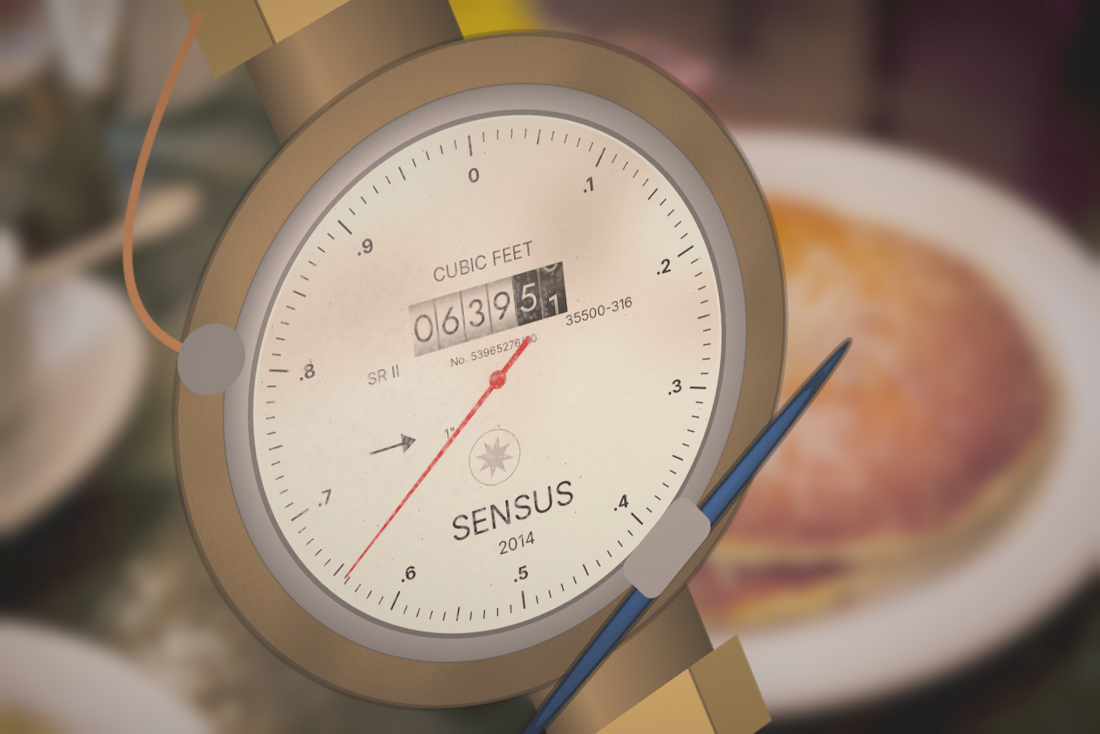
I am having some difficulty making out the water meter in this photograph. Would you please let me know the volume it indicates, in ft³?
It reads 63950.64 ft³
